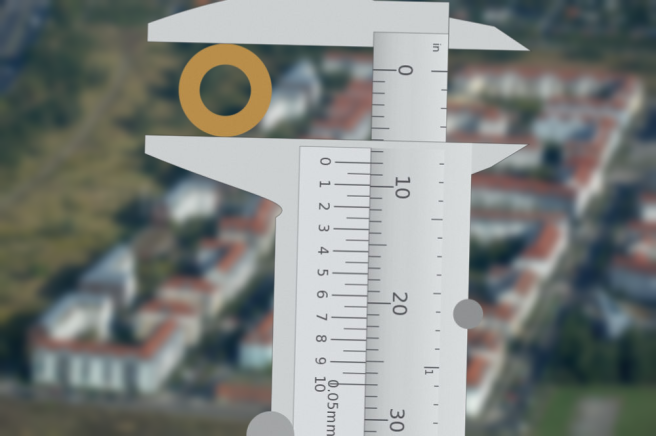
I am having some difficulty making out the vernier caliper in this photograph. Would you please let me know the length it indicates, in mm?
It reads 8.0 mm
